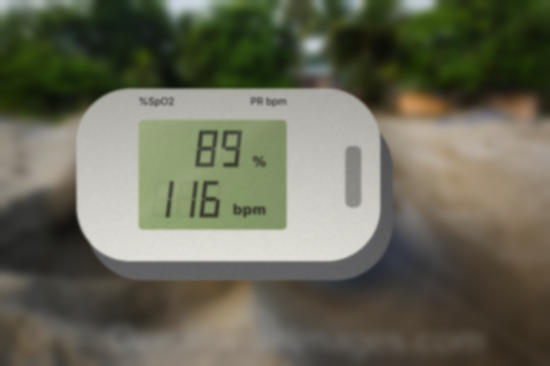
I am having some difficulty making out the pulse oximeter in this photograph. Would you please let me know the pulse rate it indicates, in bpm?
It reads 116 bpm
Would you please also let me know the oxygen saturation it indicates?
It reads 89 %
